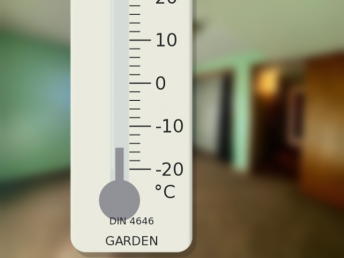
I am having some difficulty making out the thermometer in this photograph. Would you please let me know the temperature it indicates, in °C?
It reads -15 °C
